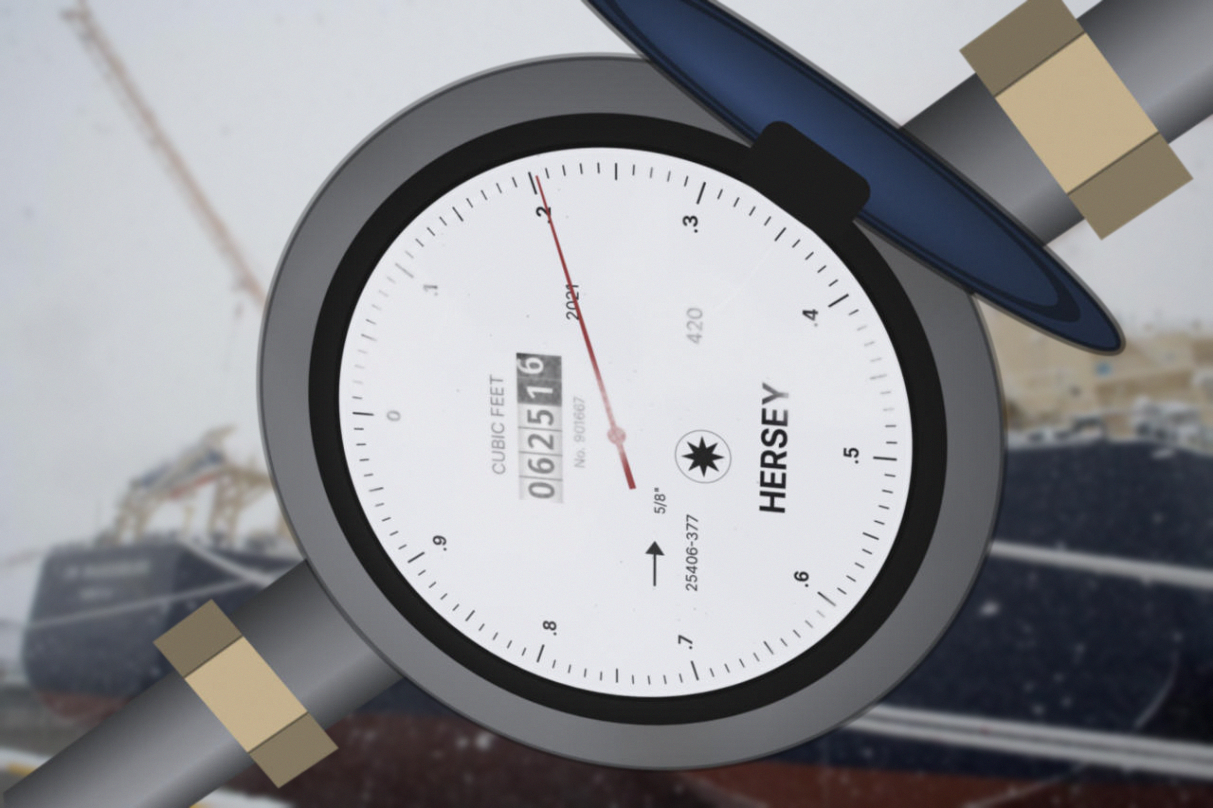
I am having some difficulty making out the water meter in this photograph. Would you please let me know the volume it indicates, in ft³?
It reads 62516.20 ft³
